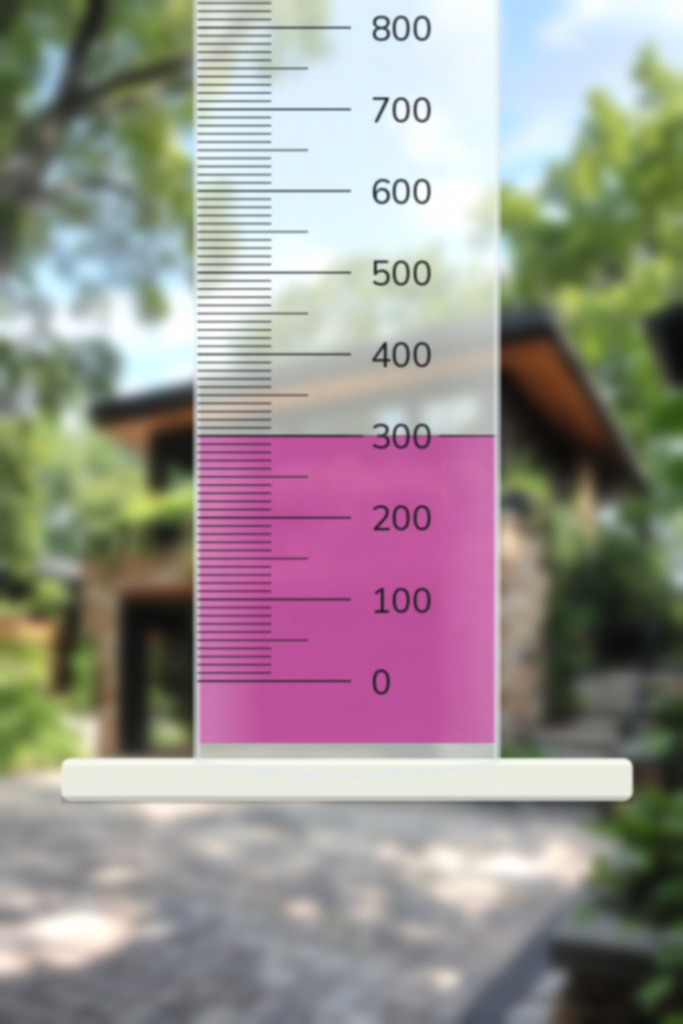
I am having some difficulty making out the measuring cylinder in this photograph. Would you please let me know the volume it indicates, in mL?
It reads 300 mL
